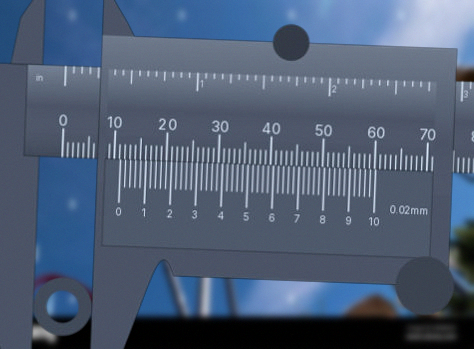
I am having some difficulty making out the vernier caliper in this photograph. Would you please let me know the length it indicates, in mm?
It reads 11.2 mm
